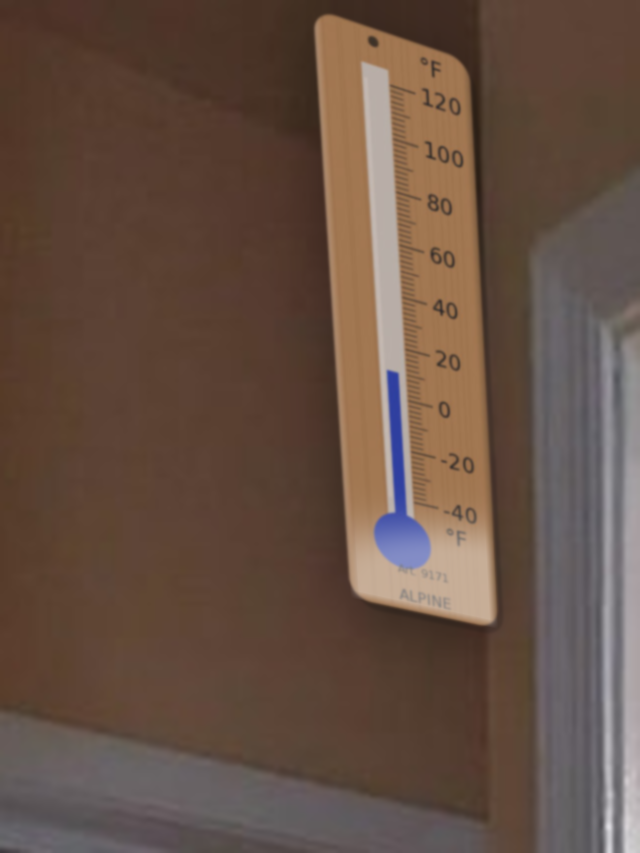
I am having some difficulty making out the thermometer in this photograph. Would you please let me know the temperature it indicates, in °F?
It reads 10 °F
